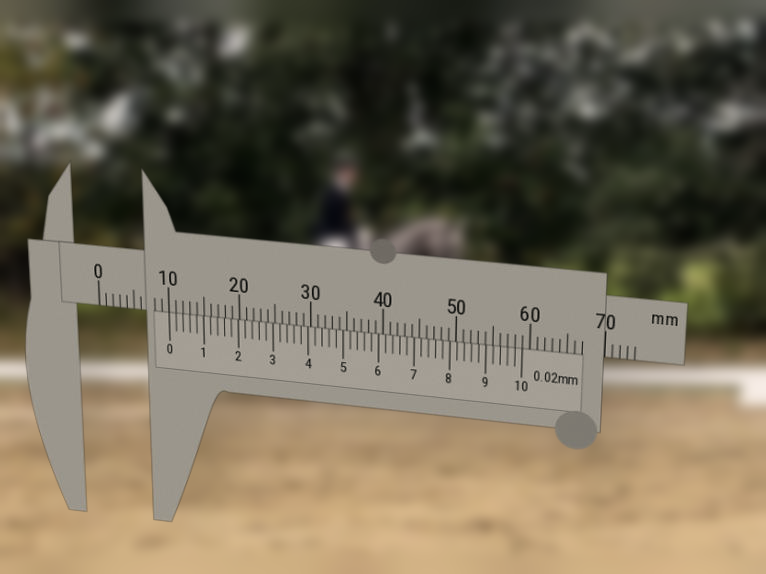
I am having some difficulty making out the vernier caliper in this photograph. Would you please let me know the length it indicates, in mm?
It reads 10.0 mm
